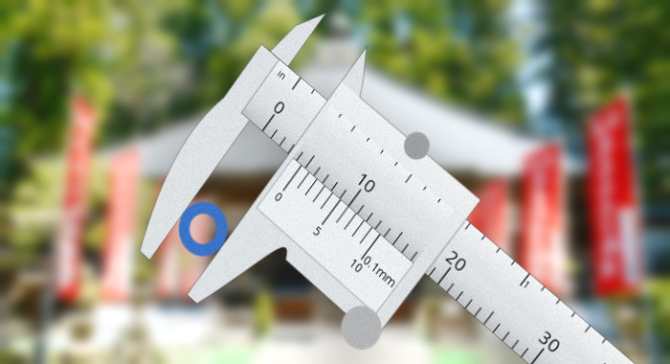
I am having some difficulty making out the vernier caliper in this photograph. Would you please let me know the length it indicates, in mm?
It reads 4.6 mm
